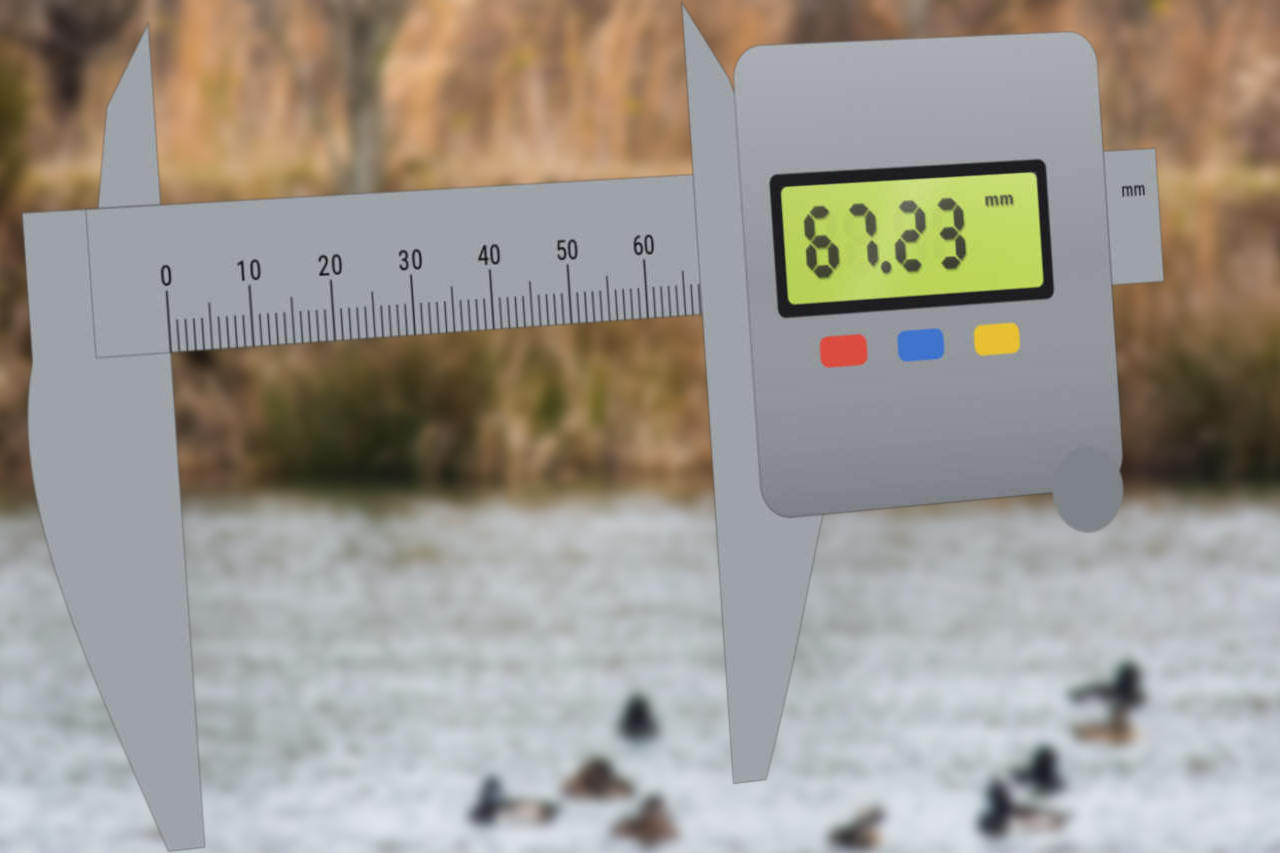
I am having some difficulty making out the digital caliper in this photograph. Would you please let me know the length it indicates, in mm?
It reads 67.23 mm
